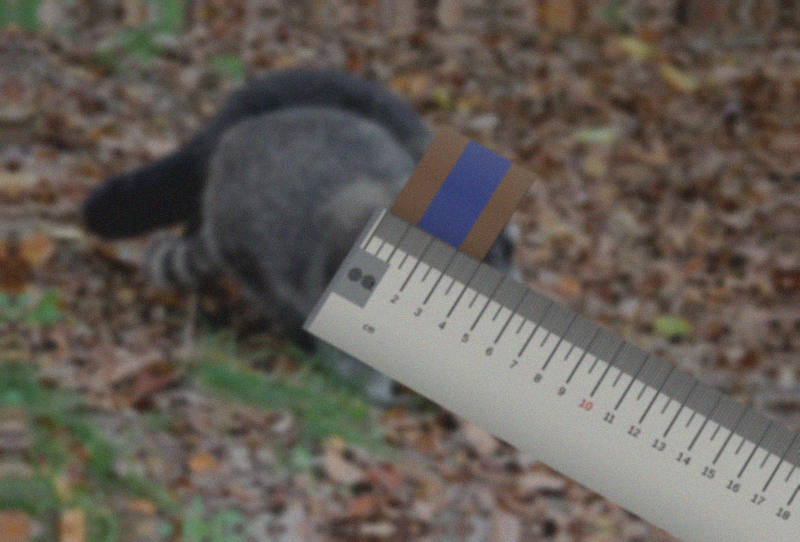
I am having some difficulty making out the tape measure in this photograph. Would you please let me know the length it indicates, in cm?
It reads 4 cm
